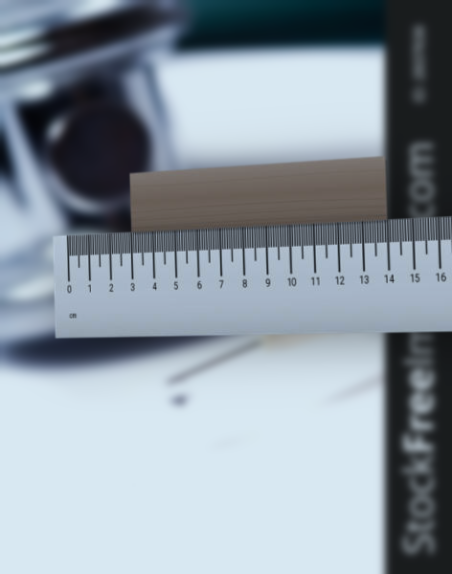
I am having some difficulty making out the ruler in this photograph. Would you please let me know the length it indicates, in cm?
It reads 11 cm
